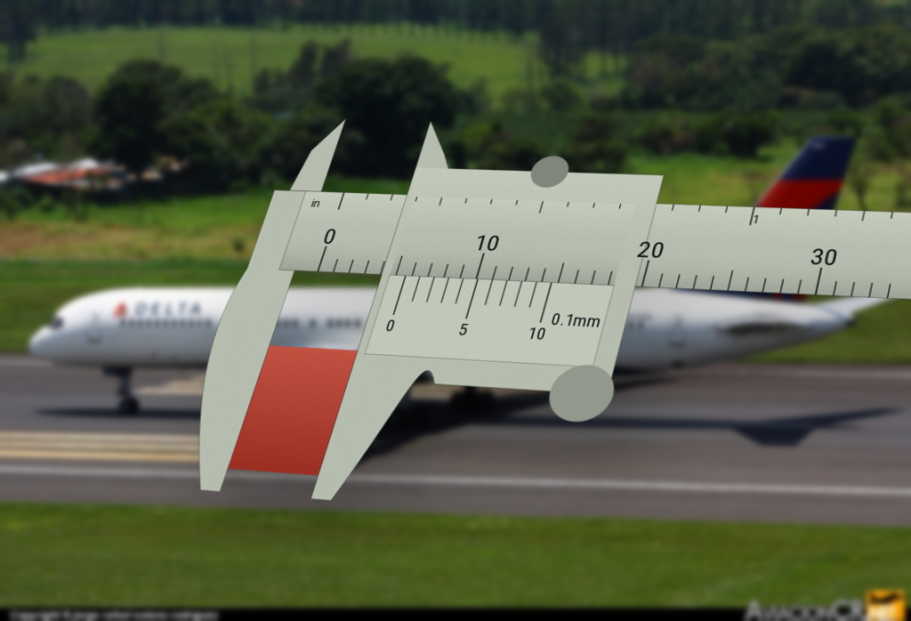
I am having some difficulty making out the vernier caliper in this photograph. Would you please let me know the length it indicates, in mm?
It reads 5.6 mm
